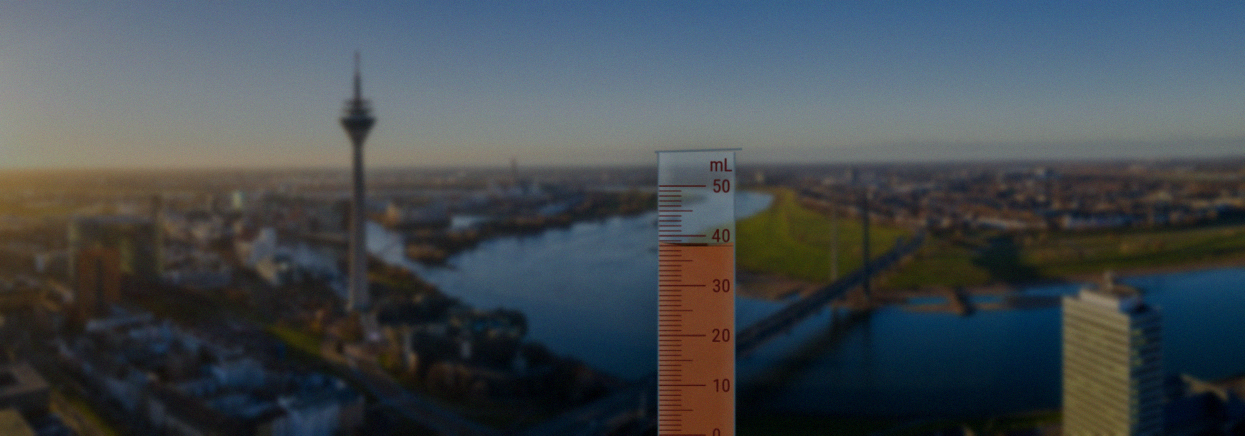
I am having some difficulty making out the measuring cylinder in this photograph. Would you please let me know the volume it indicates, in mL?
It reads 38 mL
